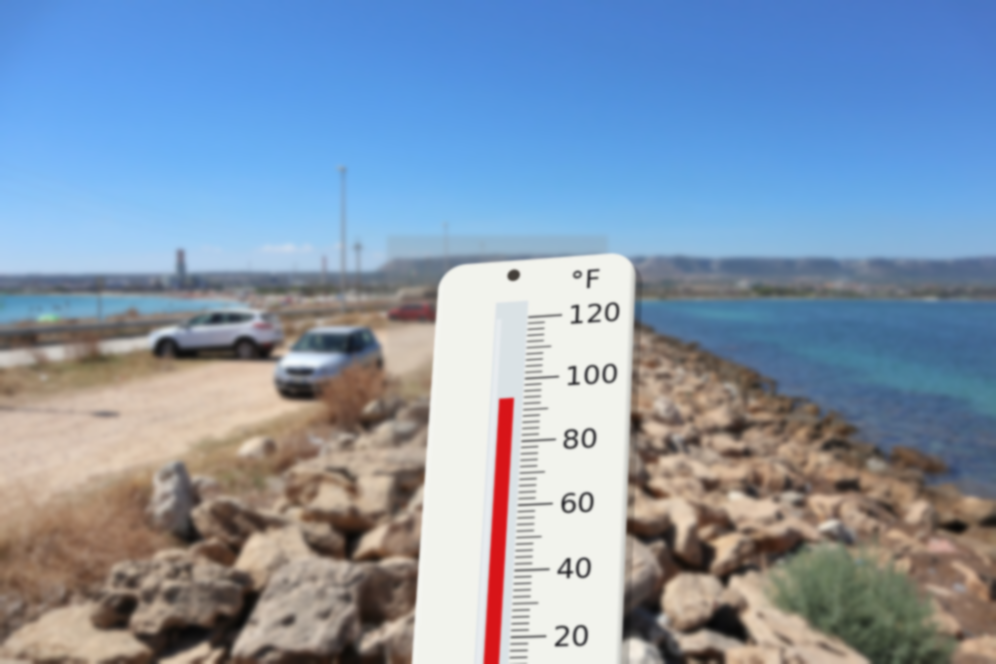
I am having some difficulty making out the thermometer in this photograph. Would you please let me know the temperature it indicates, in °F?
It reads 94 °F
